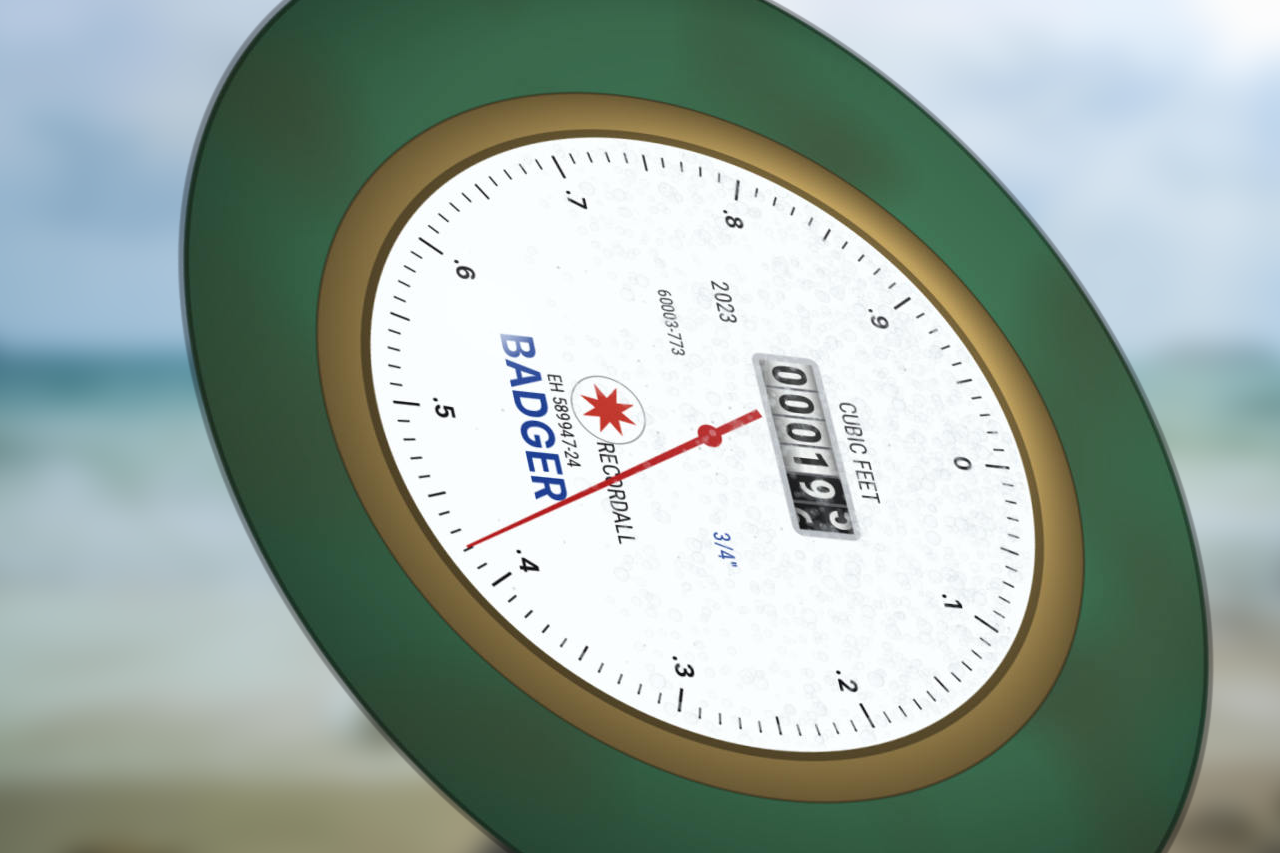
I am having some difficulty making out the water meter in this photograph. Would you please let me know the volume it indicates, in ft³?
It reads 195.42 ft³
